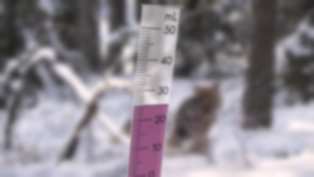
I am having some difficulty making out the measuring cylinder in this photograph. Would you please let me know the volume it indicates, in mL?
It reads 25 mL
